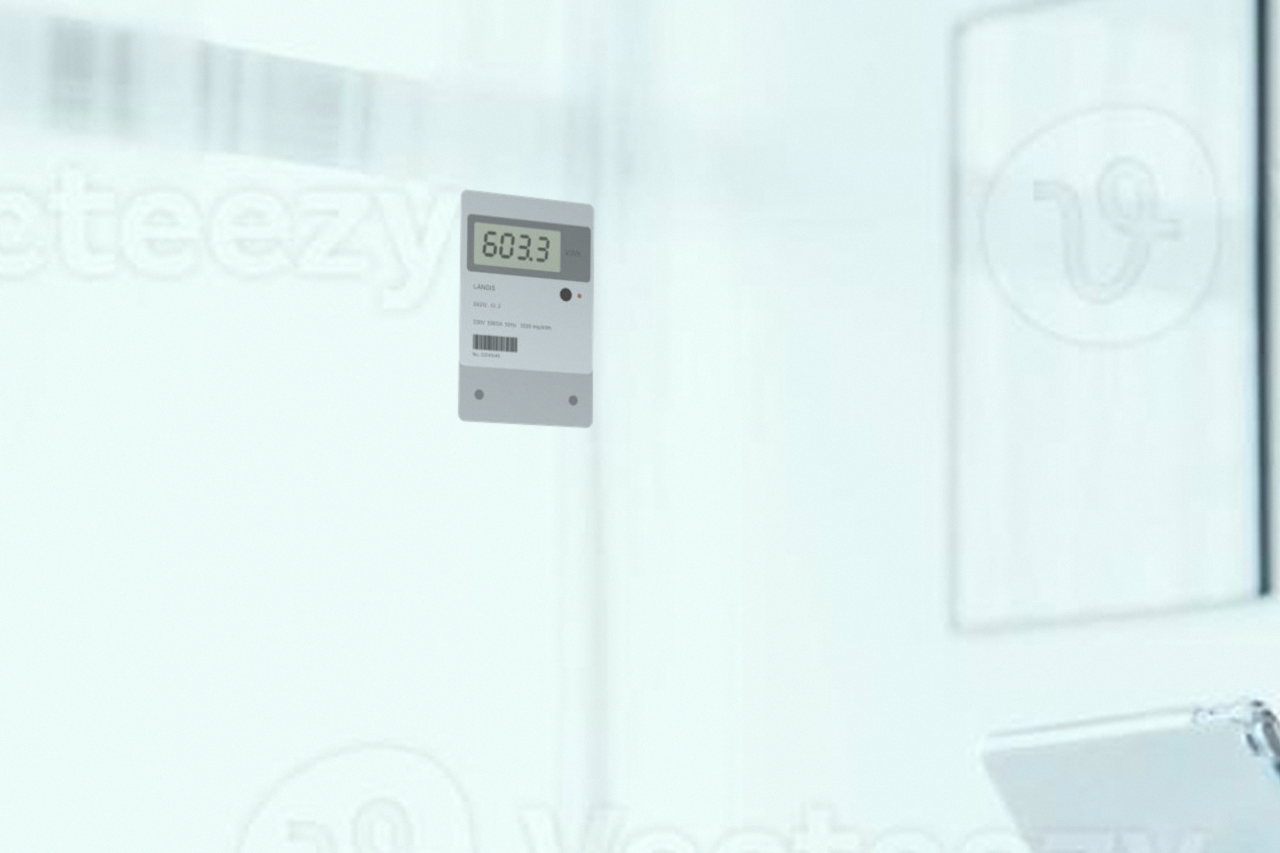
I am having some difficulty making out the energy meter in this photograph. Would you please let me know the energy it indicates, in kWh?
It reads 603.3 kWh
